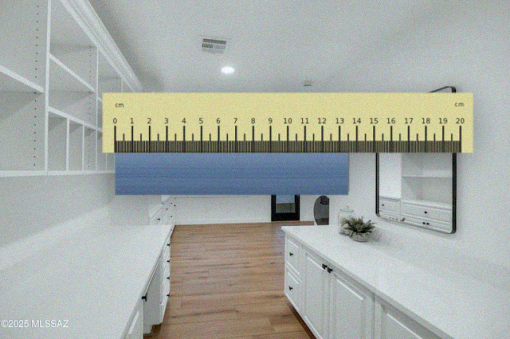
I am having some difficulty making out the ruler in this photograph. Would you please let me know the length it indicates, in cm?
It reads 13.5 cm
